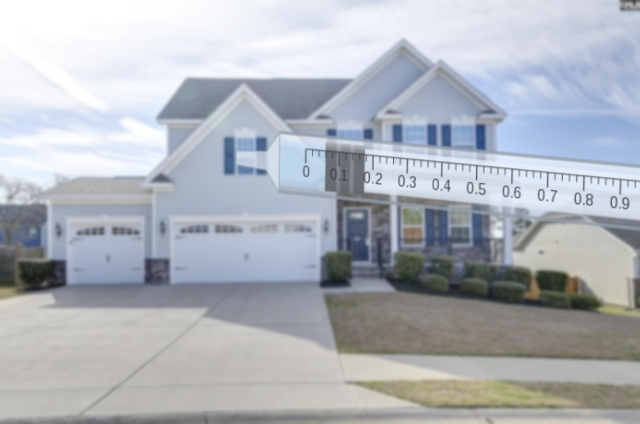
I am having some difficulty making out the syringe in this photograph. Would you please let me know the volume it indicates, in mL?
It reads 0.06 mL
